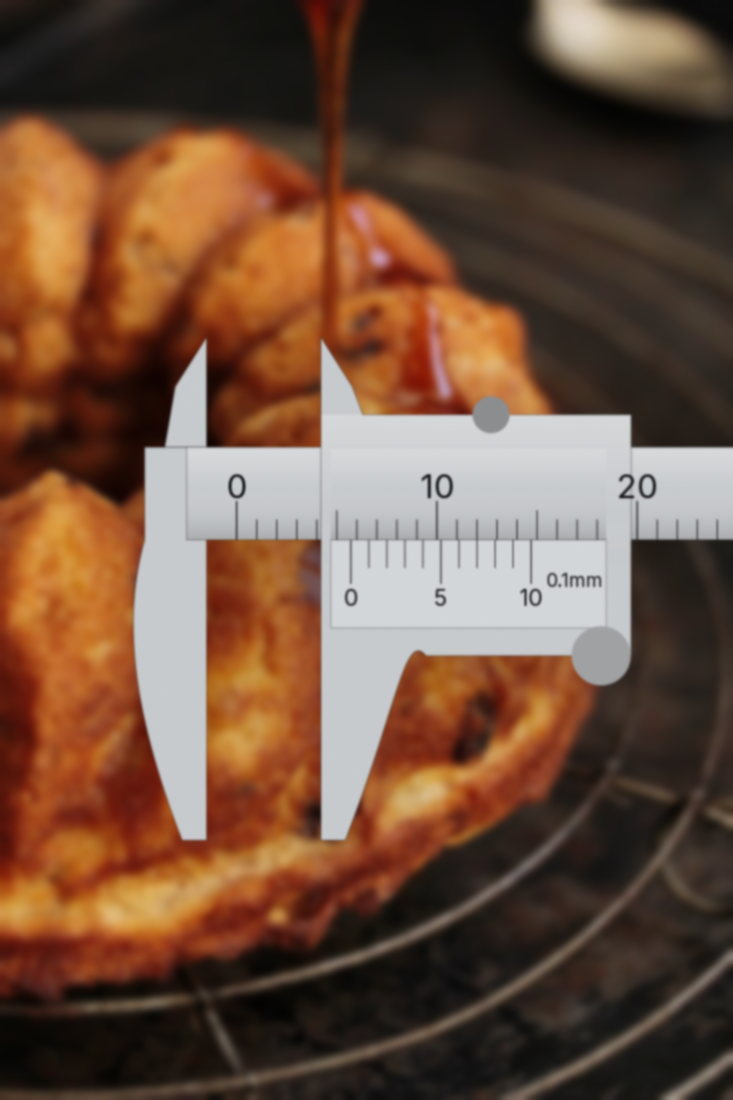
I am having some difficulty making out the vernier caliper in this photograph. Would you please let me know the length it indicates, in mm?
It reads 5.7 mm
